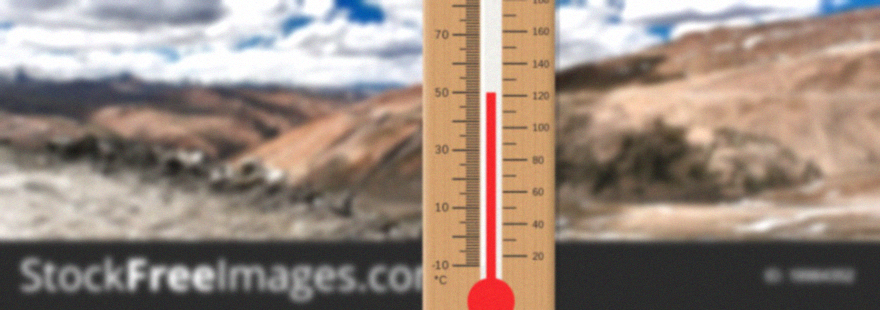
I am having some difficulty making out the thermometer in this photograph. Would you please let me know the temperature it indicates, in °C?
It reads 50 °C
